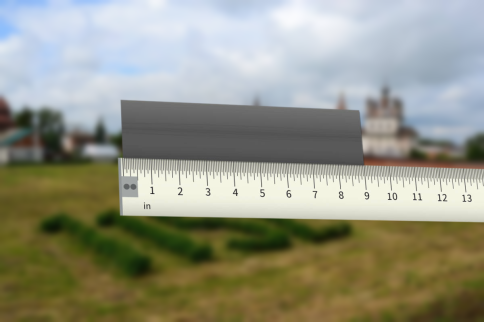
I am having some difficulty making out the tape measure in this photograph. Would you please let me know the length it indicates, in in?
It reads 9 in
